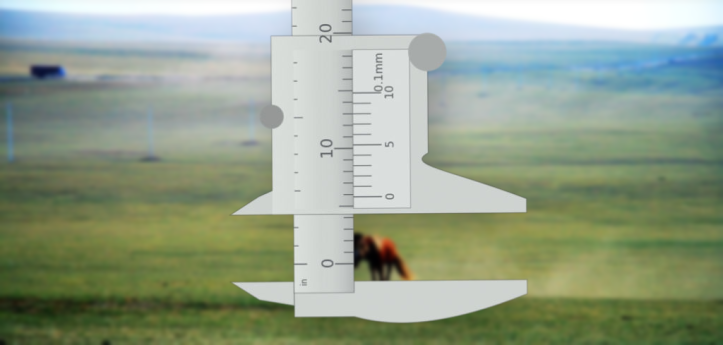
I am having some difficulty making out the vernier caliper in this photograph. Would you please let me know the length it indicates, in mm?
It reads 5.8 mm
